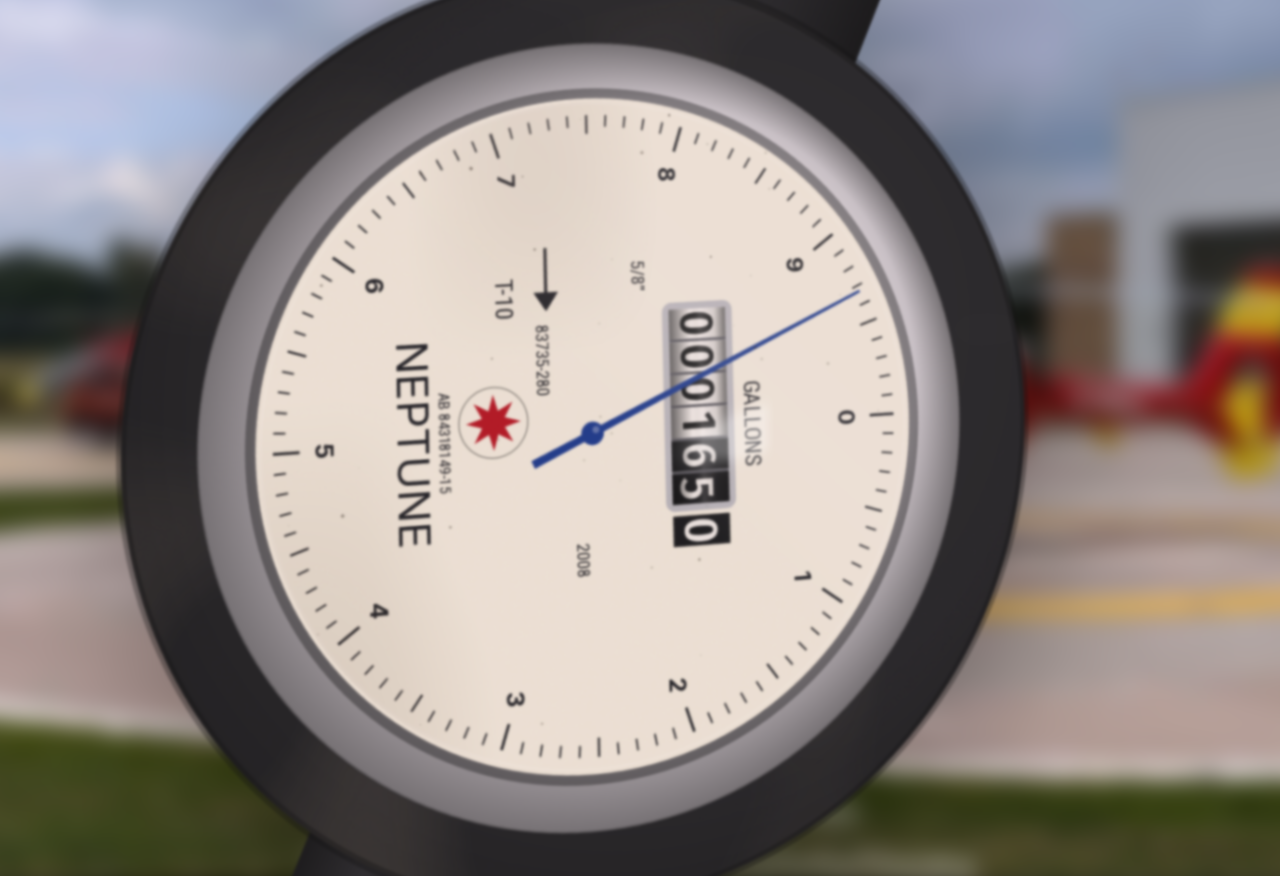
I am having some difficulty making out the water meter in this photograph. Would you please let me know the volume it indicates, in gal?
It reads 1649.3 gal
